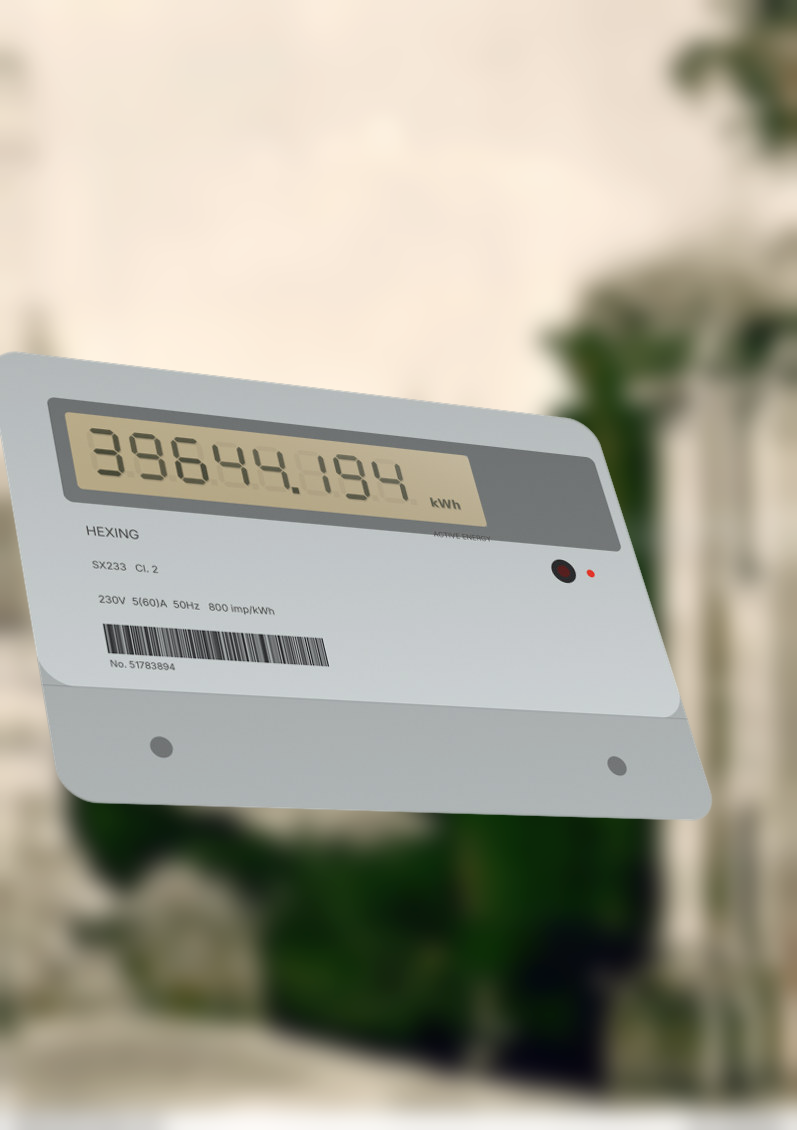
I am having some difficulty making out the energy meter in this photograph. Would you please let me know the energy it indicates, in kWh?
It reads 39644.194 kWh
